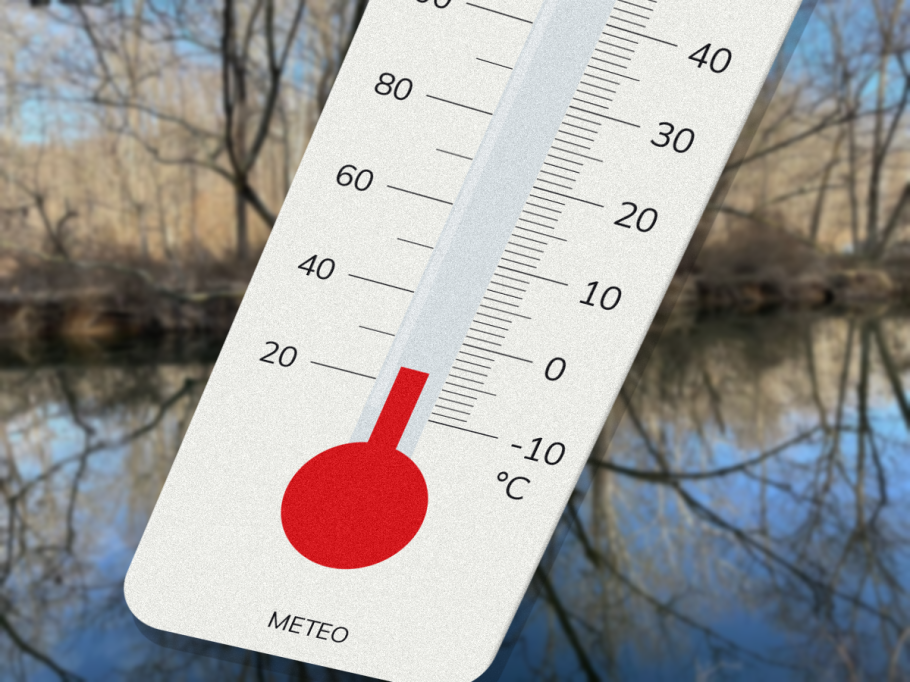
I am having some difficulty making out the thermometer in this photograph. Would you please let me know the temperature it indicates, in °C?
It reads -4.5 °C
